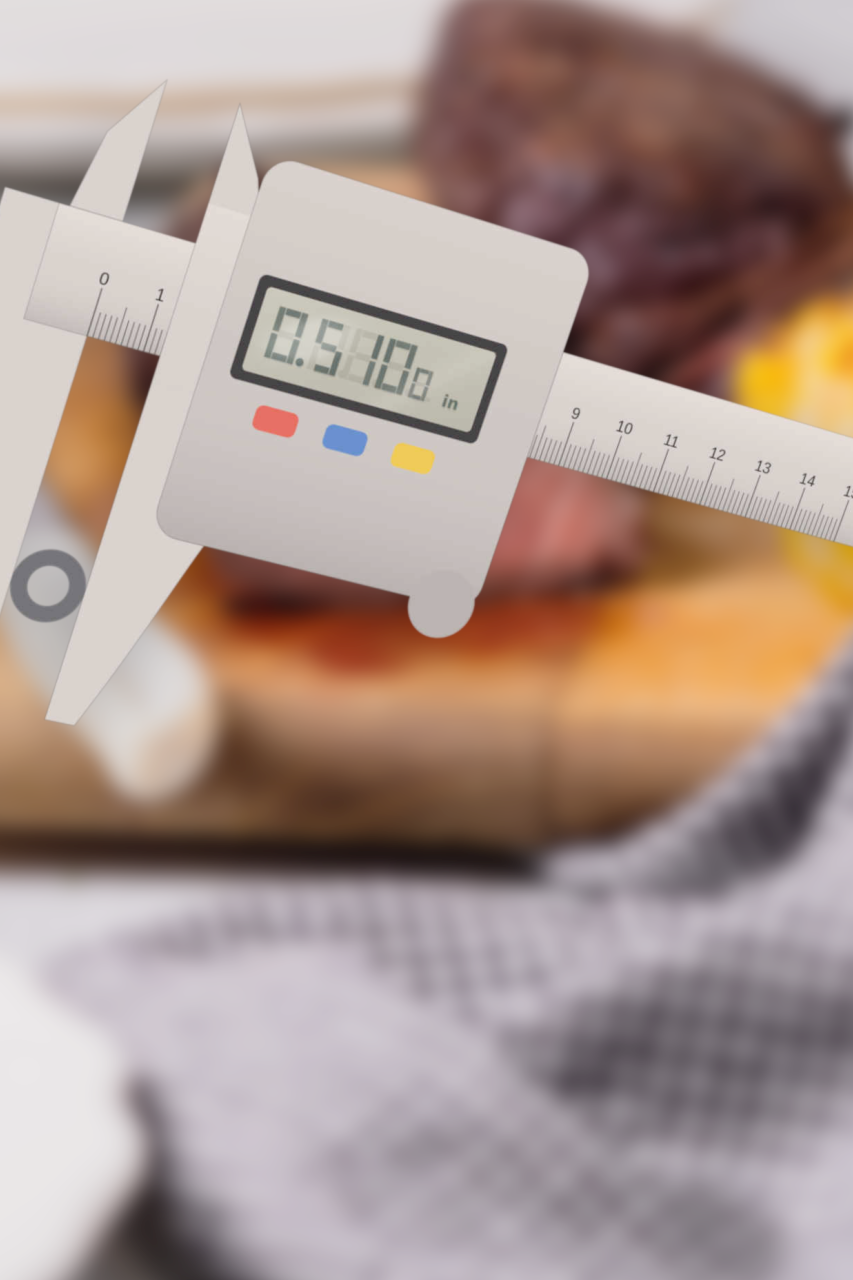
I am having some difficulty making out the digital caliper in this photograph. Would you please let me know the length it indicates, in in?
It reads 0.5100 in
